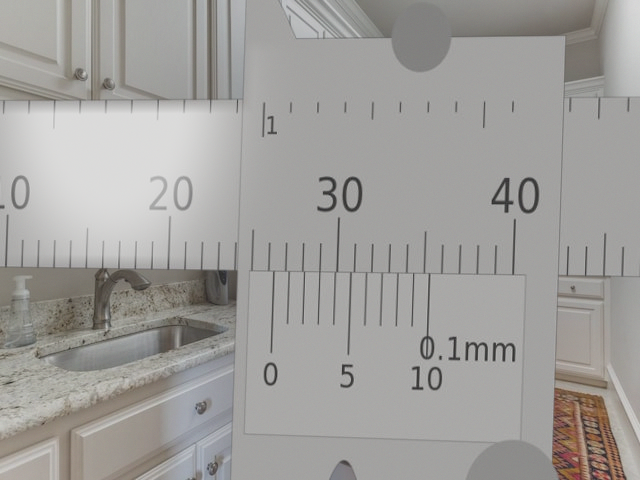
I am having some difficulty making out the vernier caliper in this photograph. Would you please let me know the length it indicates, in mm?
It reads 26.3 mm
